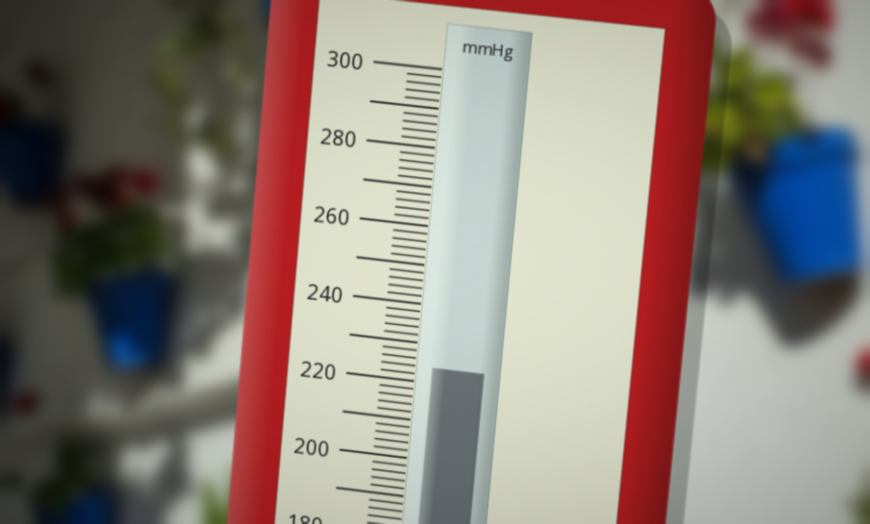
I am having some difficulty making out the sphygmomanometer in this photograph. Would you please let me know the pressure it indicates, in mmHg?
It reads 224 mmHg
